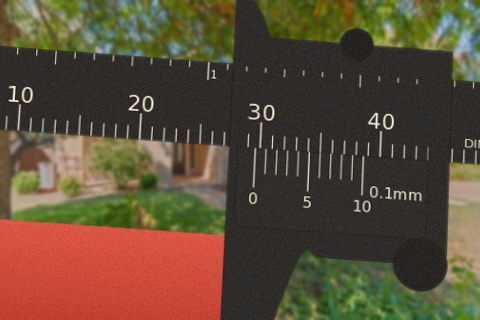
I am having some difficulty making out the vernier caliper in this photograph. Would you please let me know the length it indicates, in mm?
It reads 29.6 mm
